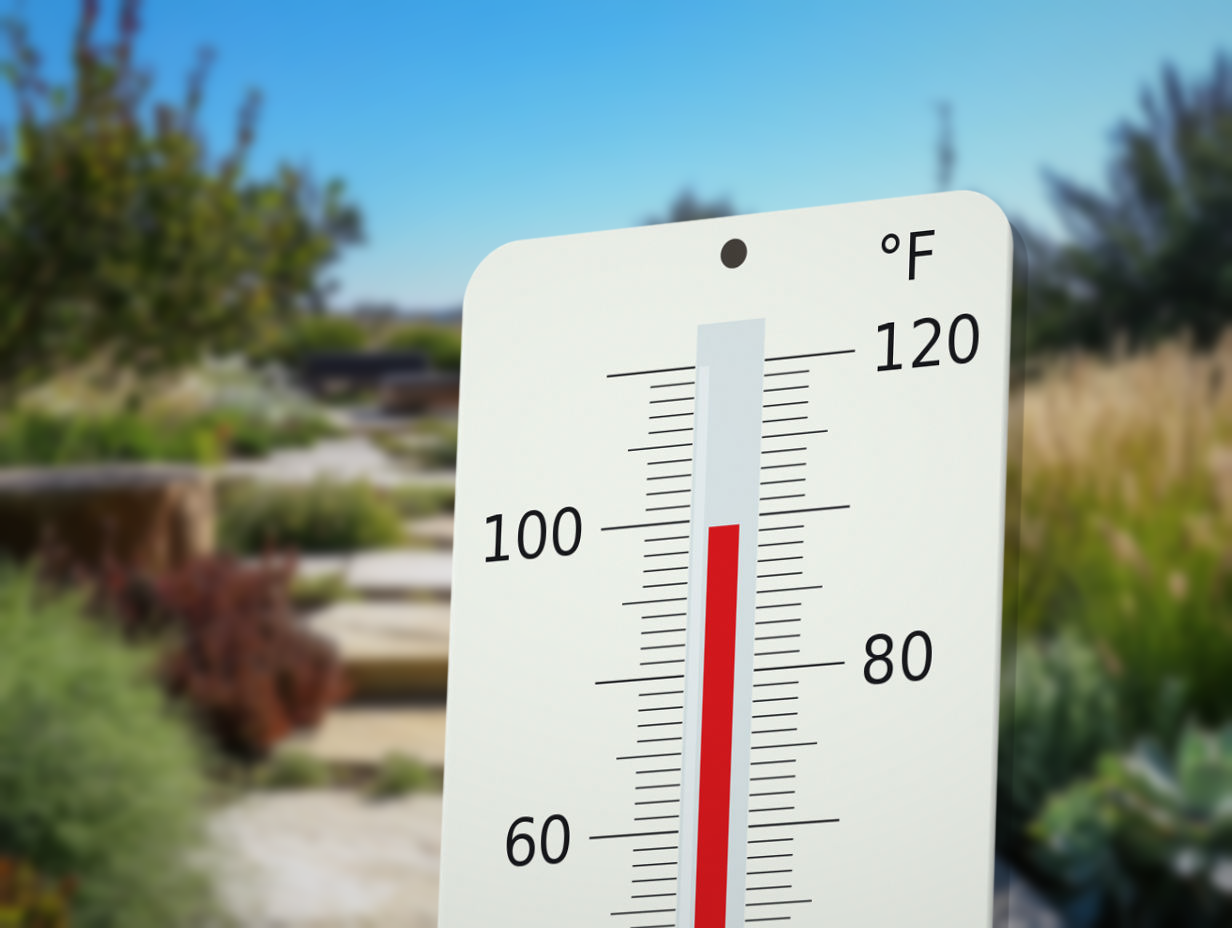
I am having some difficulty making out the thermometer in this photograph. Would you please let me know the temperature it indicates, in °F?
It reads 99 °F
